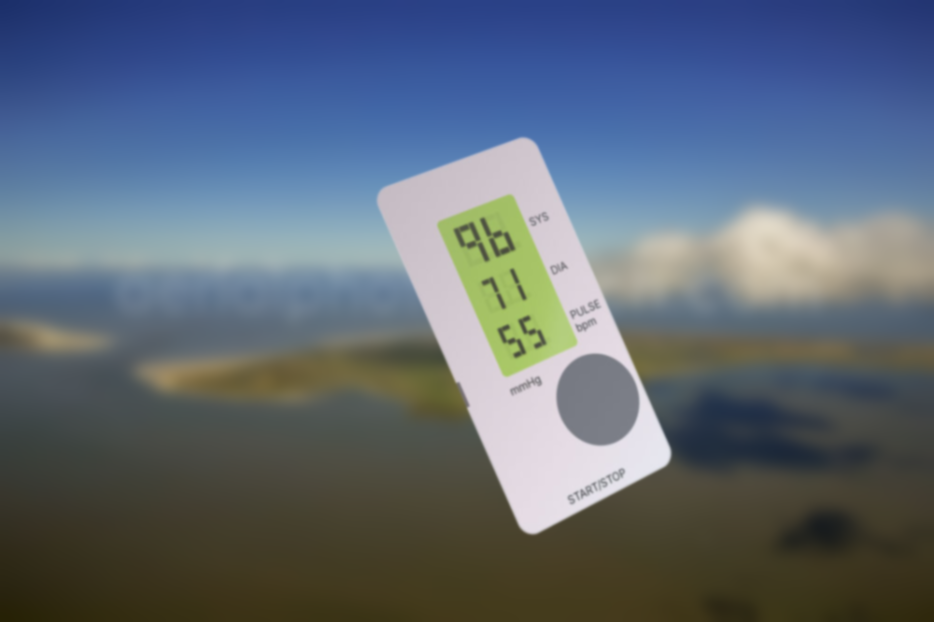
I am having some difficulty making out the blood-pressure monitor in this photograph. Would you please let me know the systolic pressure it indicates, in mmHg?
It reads 96 mmHg
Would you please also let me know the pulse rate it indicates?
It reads 55 bpm
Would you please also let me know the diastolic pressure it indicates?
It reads 71 mmHg
